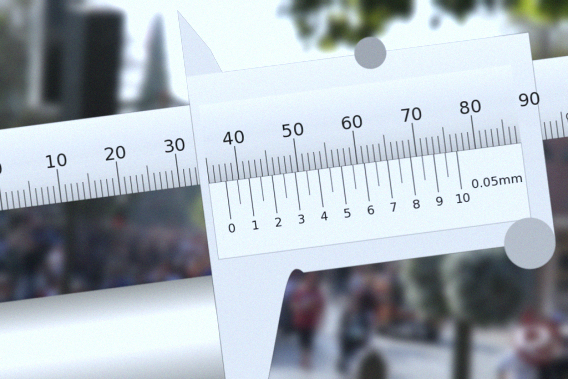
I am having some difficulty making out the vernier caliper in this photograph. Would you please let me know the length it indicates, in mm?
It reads 37.8 mm
